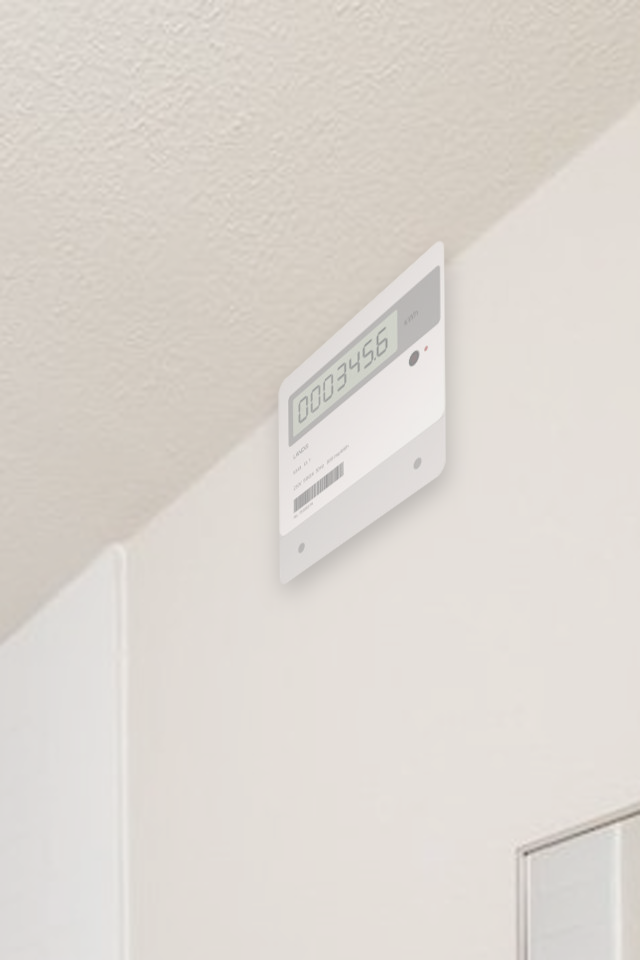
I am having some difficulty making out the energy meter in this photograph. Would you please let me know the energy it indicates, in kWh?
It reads 345.6 kWh
